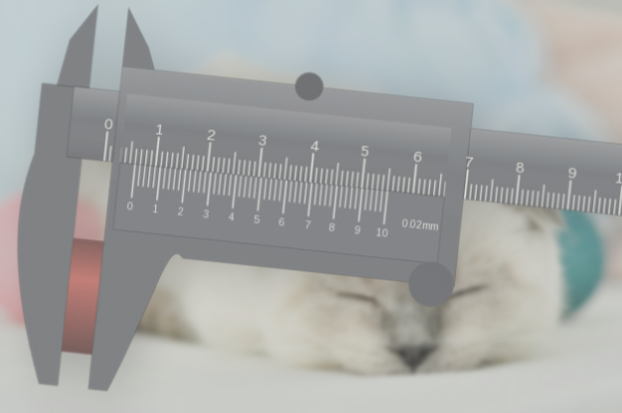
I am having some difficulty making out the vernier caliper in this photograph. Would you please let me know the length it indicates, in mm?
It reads 6.0 mm
